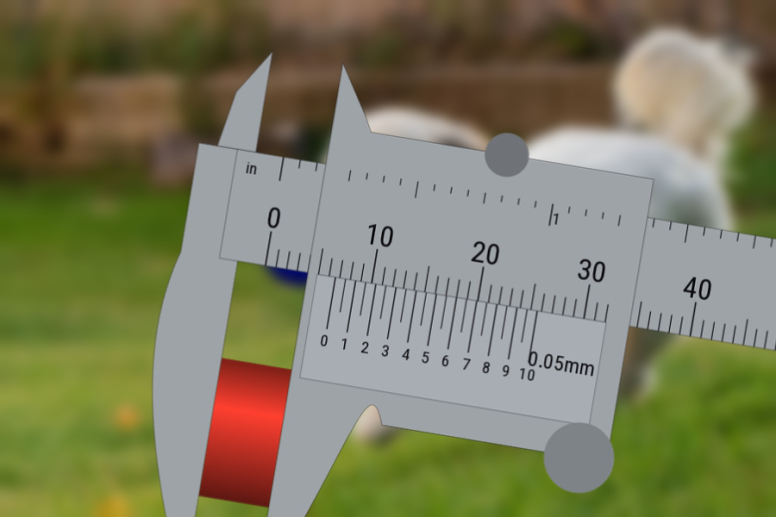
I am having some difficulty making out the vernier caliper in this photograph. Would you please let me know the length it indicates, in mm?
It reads 6.6 mm
